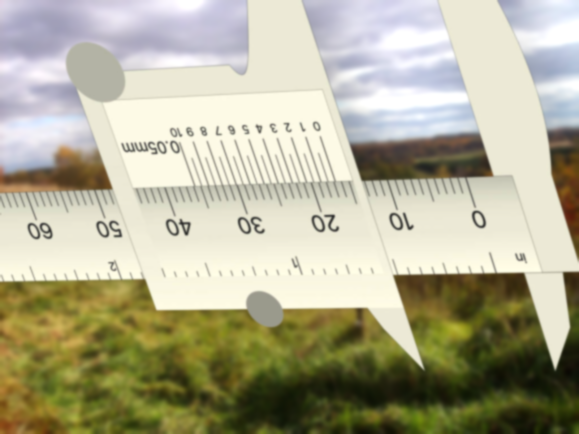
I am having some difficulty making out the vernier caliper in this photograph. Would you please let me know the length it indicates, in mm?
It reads 16.8 mm
